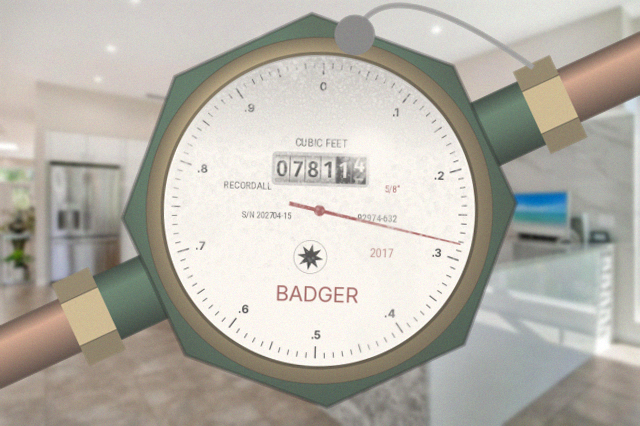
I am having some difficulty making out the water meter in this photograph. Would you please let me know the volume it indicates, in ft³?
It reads 78114.28 ft³
